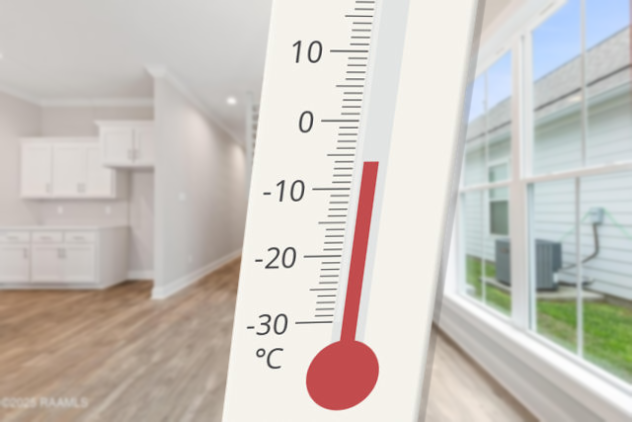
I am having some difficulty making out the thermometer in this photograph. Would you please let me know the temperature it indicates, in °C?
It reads -6 °C
